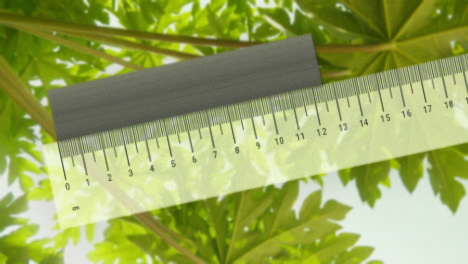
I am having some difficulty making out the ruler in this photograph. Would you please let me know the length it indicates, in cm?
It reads 12.5 cm
